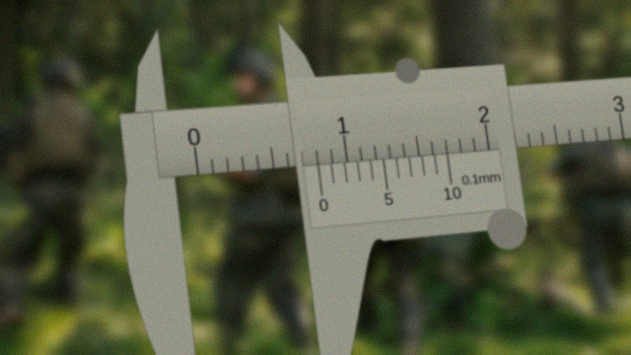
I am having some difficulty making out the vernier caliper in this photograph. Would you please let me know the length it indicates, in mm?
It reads 8.0 mm
